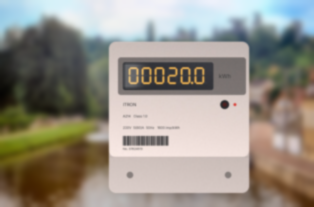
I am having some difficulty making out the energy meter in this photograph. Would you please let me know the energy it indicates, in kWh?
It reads 20.0 kWh
